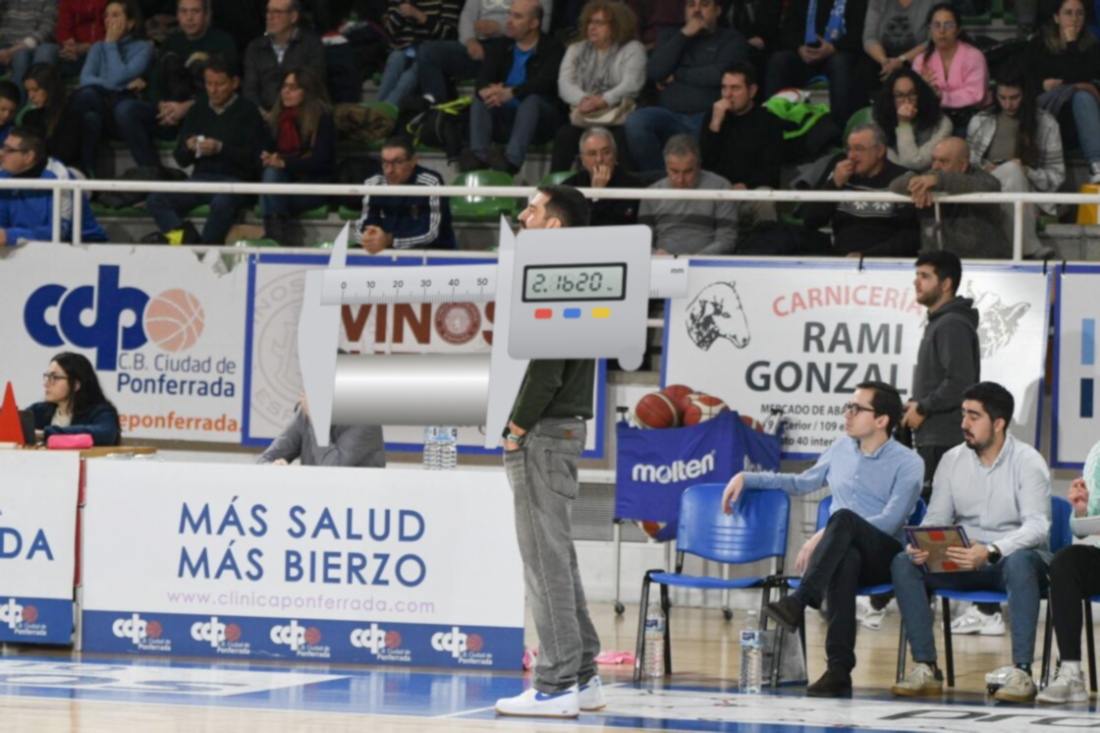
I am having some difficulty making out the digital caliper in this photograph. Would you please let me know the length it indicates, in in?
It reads 2.1620 in
